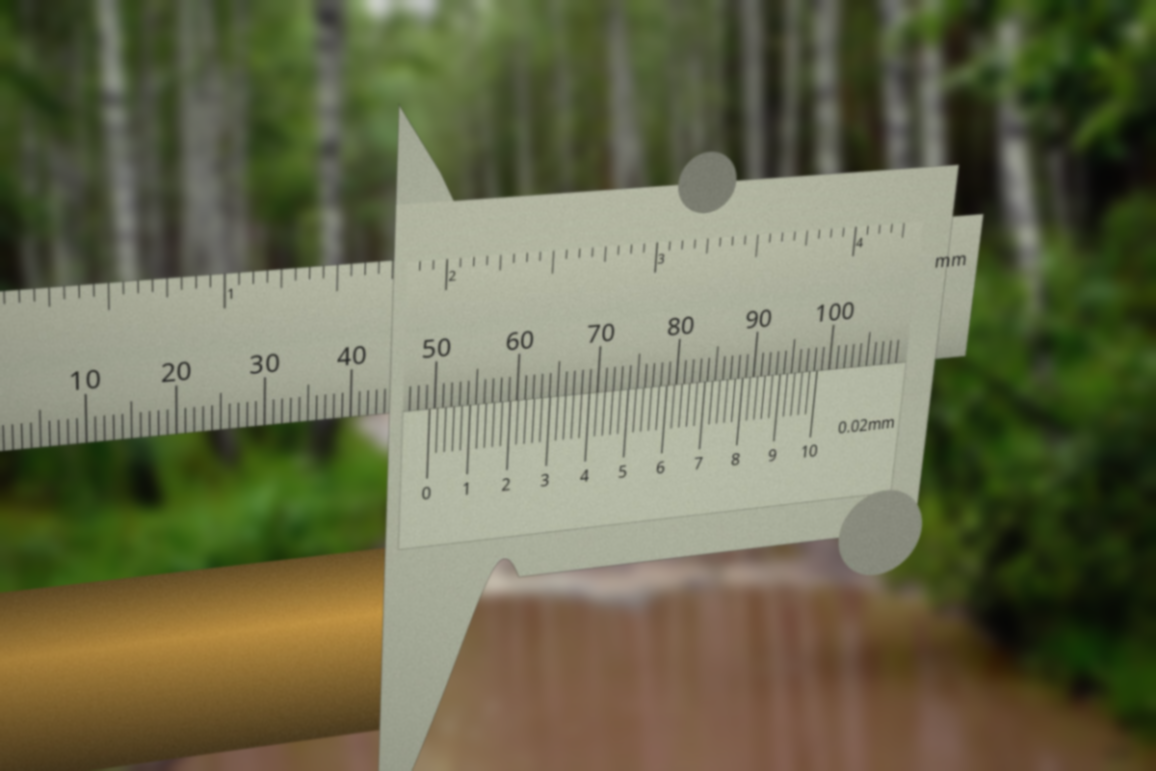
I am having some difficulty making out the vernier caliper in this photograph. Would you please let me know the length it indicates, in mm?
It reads 49.4 mm
